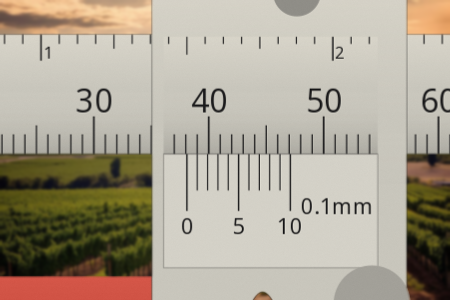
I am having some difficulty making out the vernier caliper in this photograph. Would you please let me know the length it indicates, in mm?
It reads 38.1 mm
